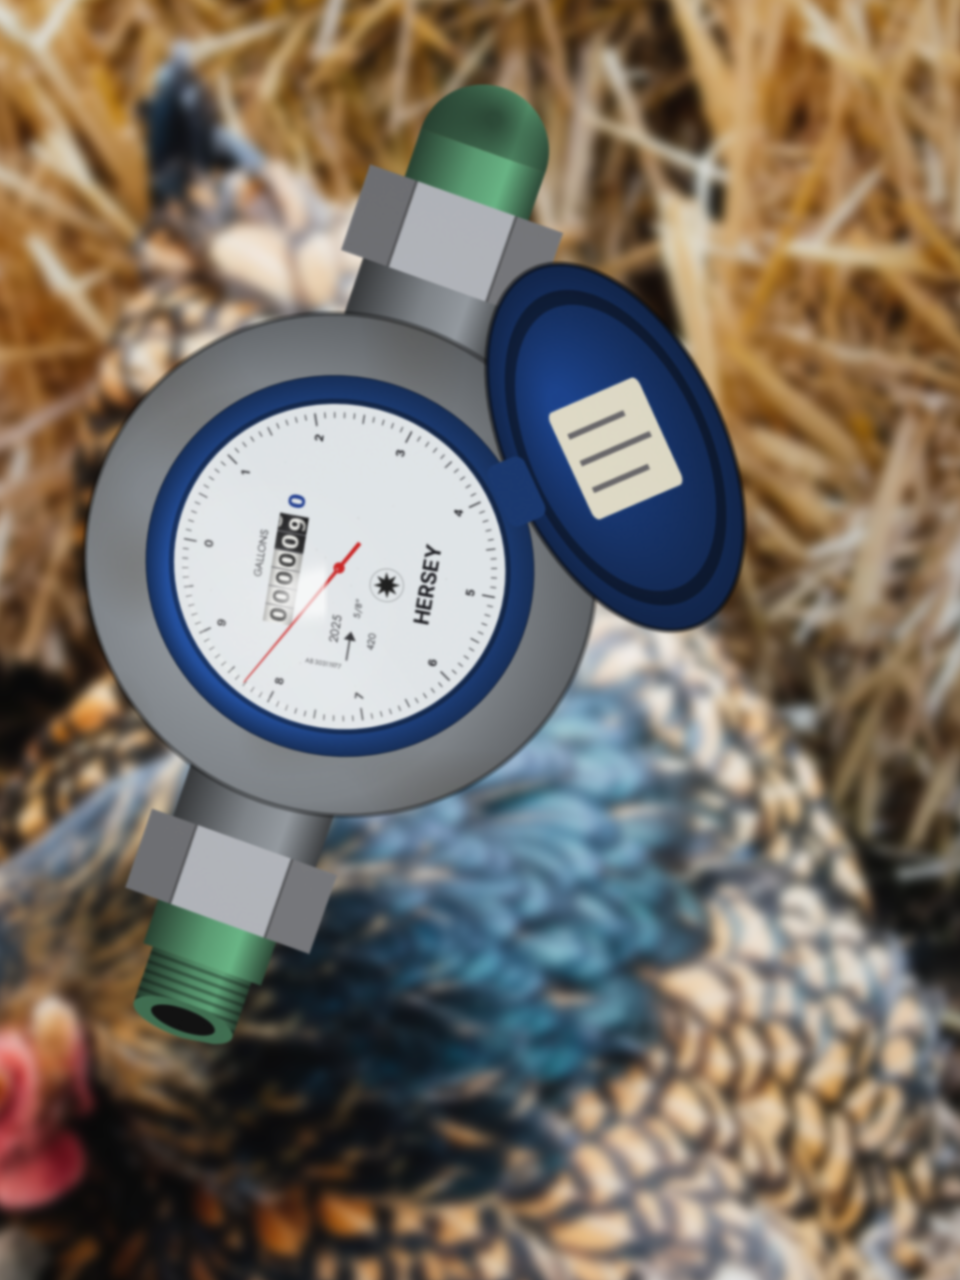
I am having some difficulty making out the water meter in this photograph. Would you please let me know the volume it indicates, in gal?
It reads 88.3 gal
